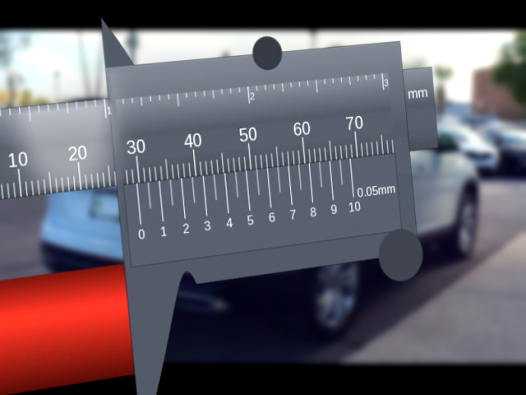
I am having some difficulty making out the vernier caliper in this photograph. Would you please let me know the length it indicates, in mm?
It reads 29.6 mm
